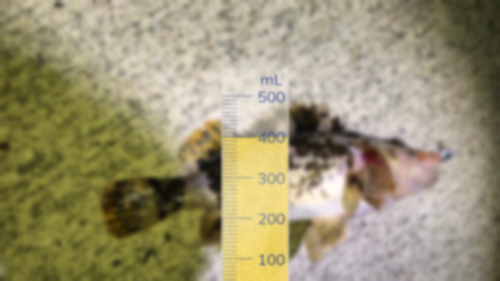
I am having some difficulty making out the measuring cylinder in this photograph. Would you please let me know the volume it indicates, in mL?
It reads 400 mL
